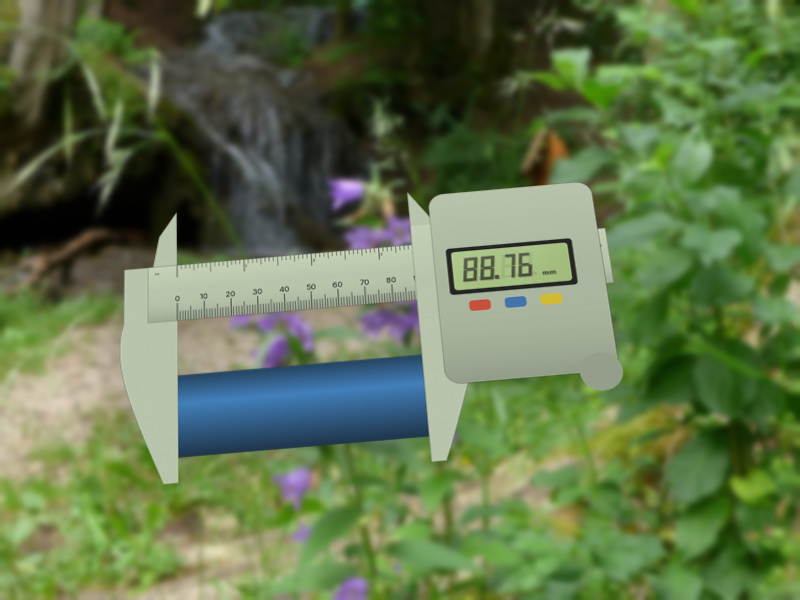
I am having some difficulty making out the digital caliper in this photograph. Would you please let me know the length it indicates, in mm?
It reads 88.76 mm
